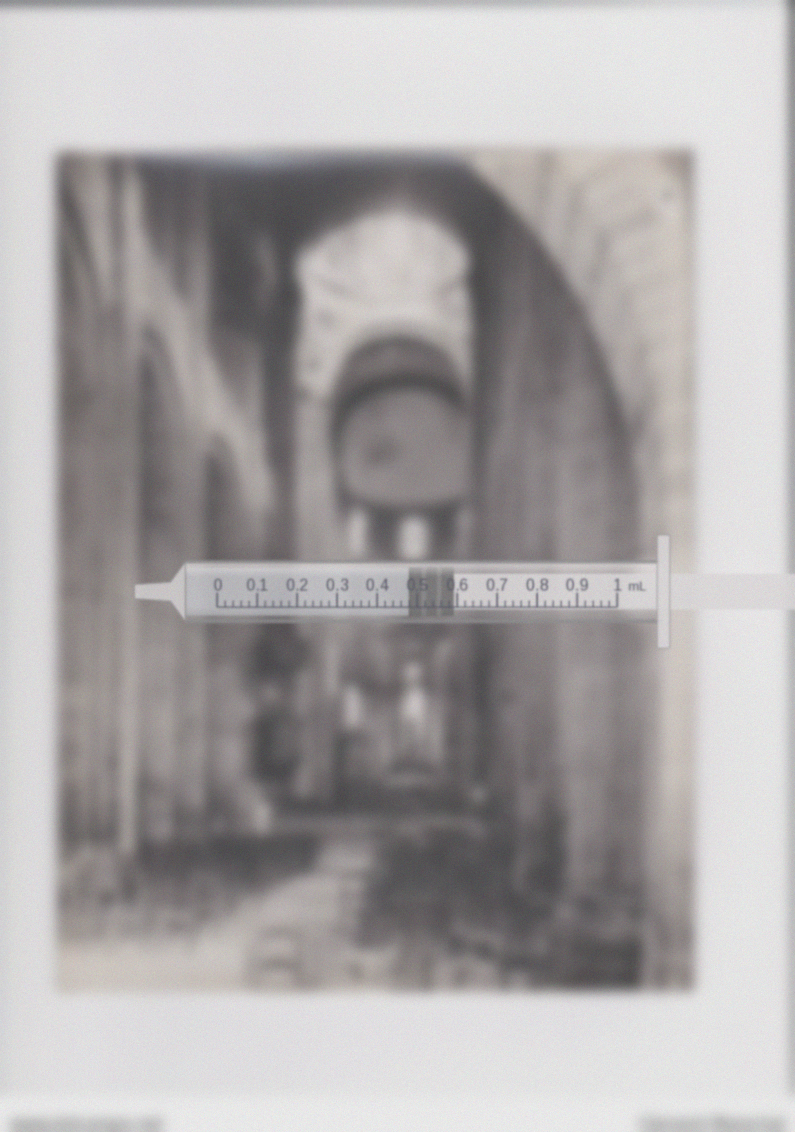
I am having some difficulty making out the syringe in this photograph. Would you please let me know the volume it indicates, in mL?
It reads 0.48 mL
